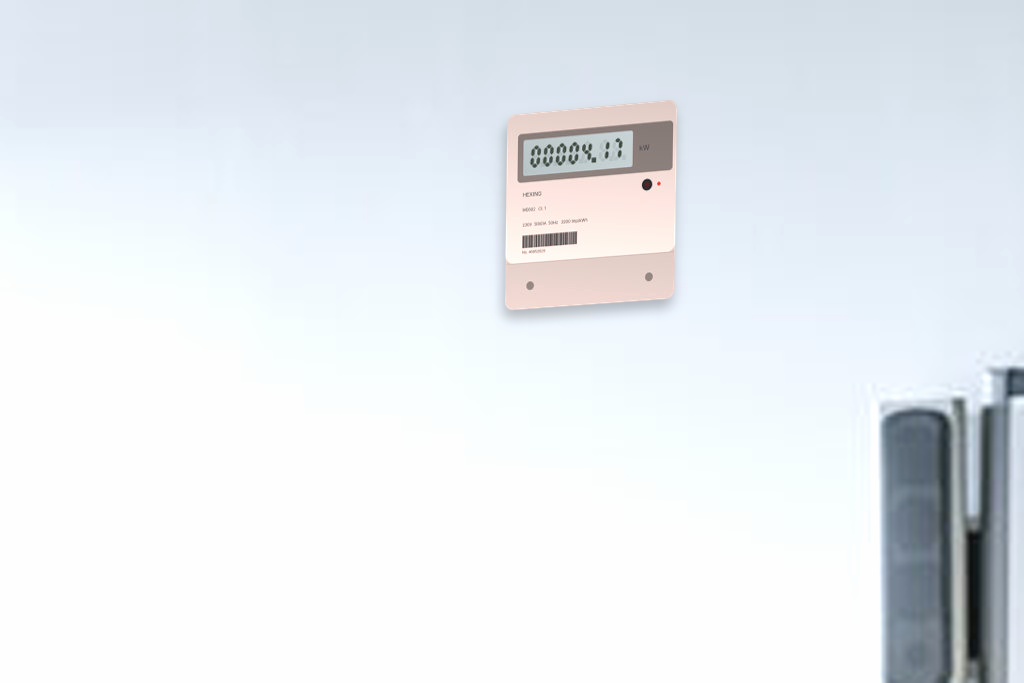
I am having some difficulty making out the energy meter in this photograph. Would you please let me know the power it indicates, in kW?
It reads 4.17 kW
